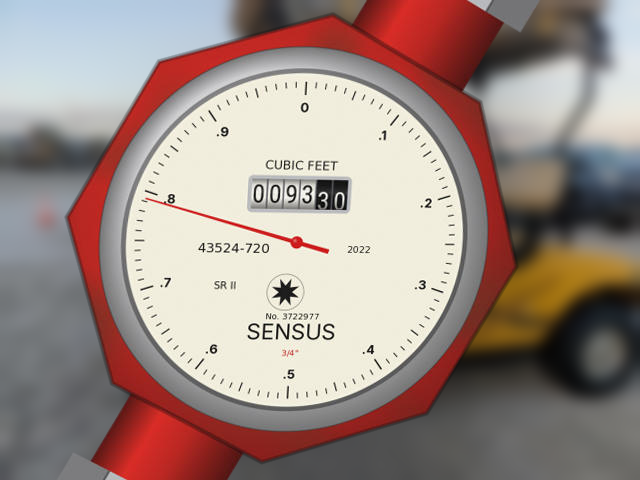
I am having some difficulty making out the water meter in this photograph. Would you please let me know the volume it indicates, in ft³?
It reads 9329.79 ft³
